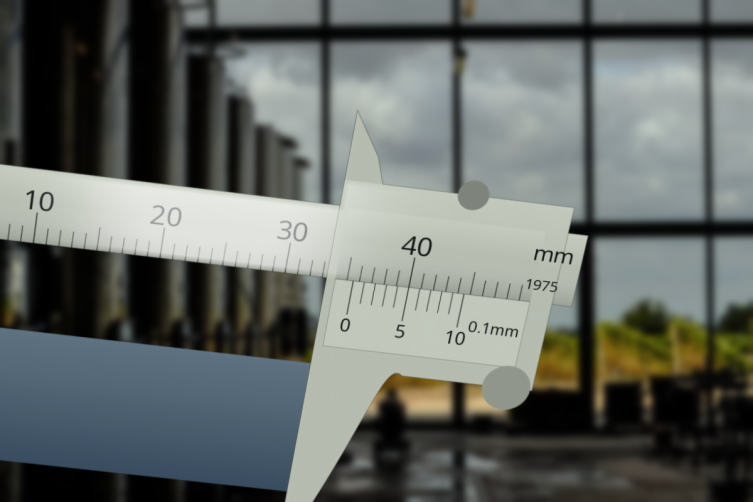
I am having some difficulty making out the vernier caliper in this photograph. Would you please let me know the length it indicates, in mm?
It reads 35.5 mm
